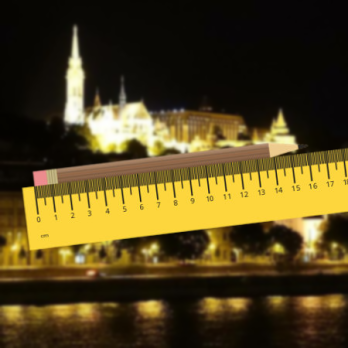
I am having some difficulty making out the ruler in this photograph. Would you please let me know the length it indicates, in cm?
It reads 16 cm
